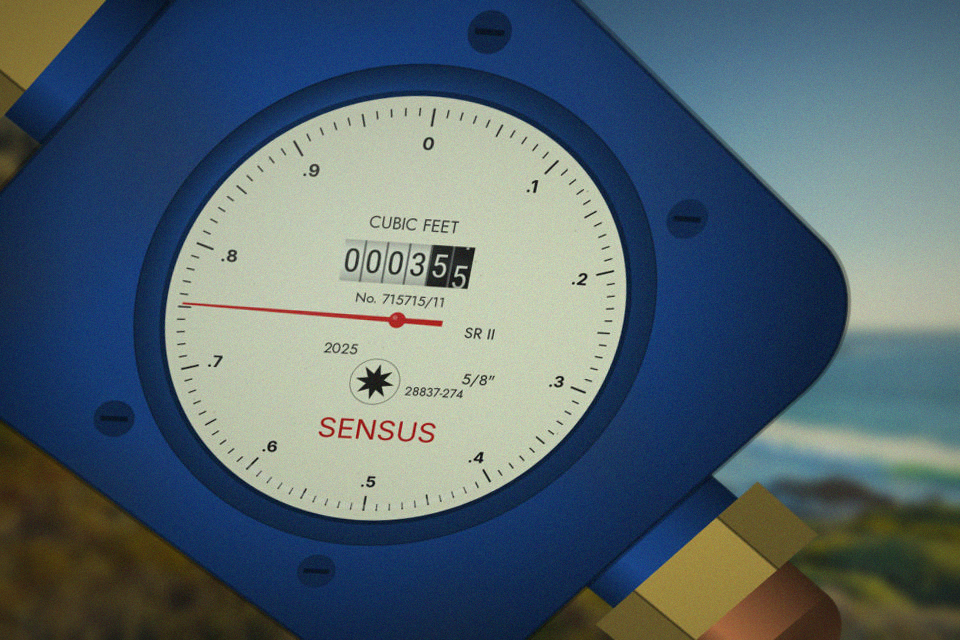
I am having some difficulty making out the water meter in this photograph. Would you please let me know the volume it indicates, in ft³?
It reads 354.75 ft³
